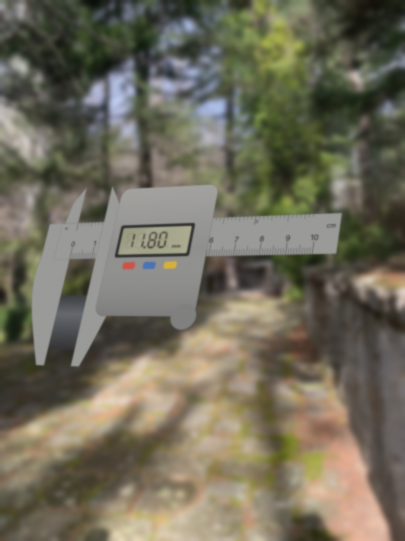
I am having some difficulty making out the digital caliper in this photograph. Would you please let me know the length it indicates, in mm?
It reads 11.80 mm
